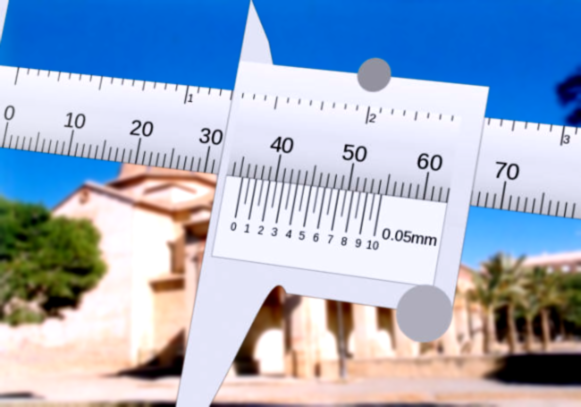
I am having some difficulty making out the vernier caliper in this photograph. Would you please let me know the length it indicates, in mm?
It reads 35.4 mm
